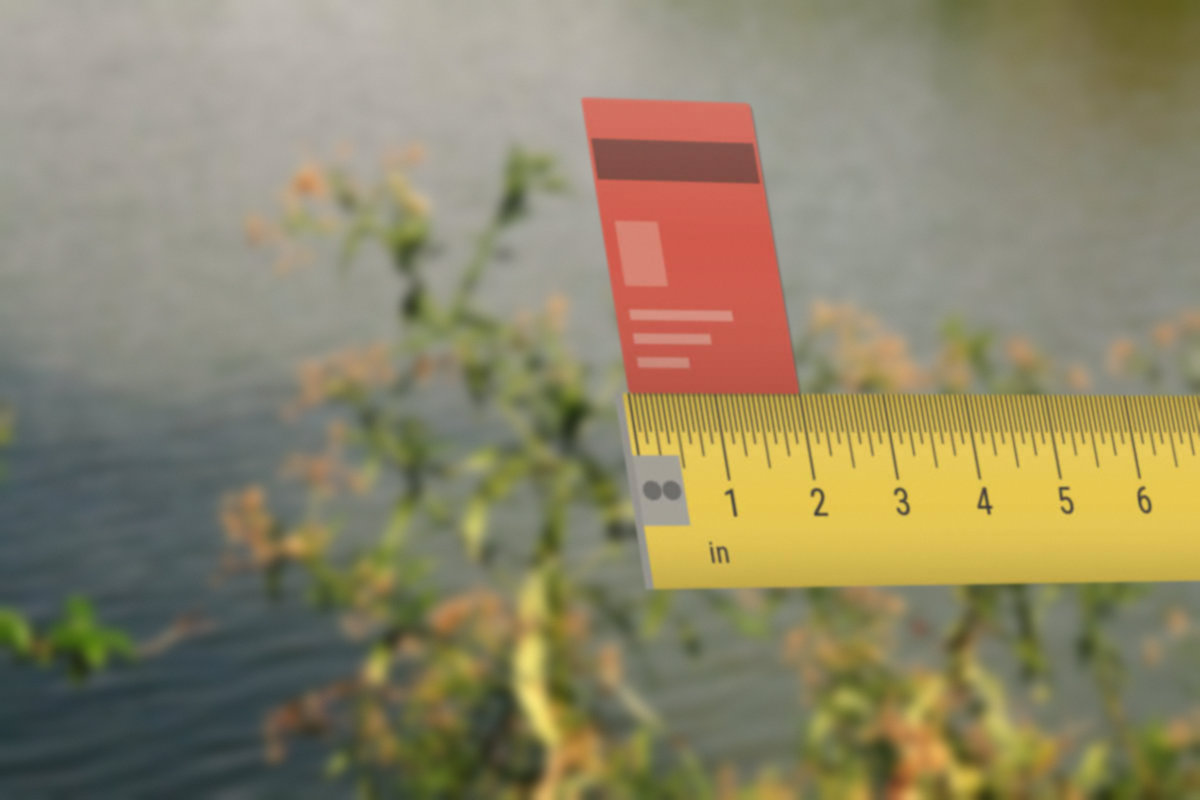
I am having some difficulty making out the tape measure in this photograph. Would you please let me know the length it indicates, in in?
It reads 2 in
